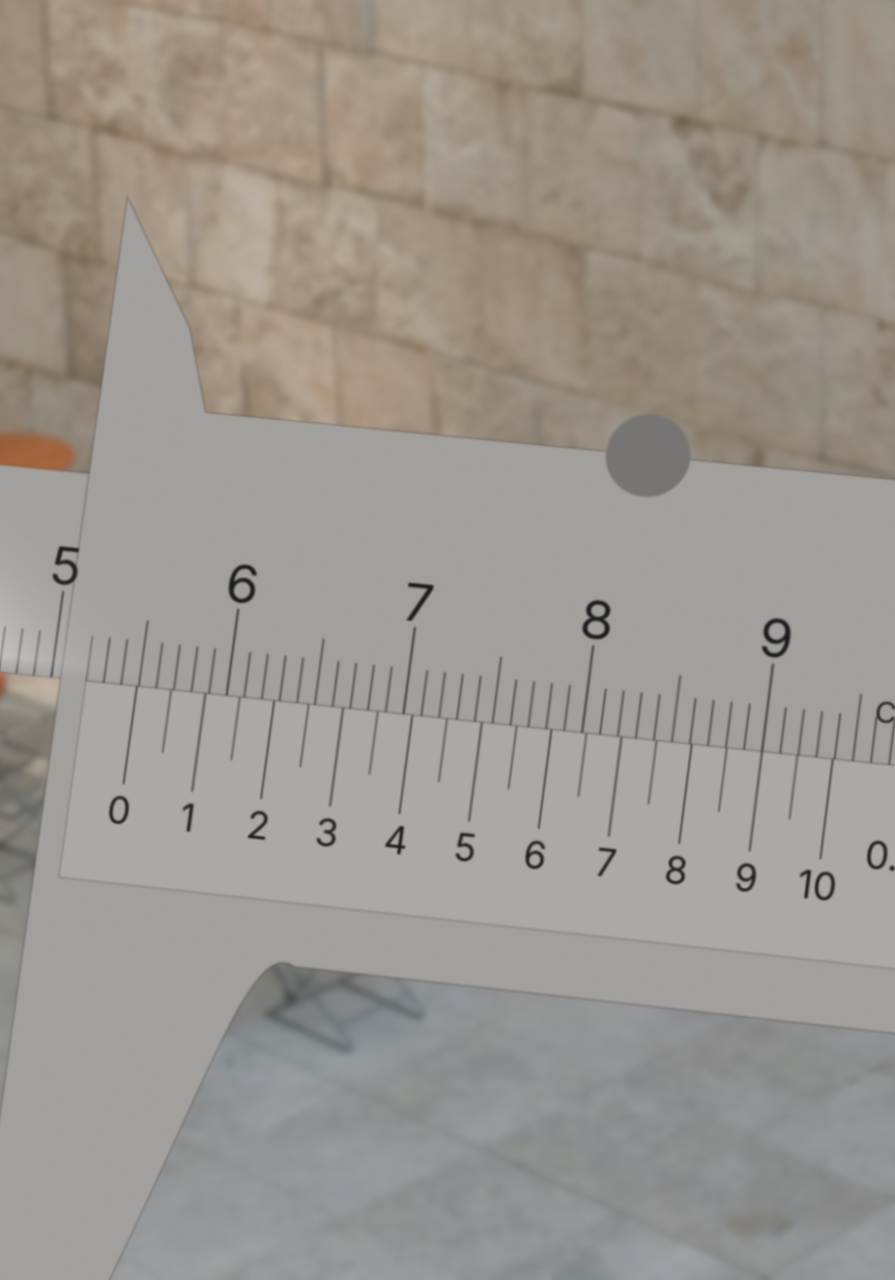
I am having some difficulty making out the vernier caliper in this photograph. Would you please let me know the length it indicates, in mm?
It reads 54.9 mm
